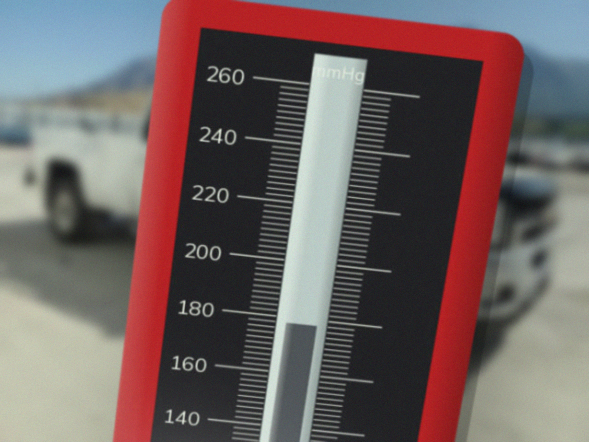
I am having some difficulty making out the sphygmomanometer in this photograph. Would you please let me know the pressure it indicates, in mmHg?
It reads 178 mmHg
